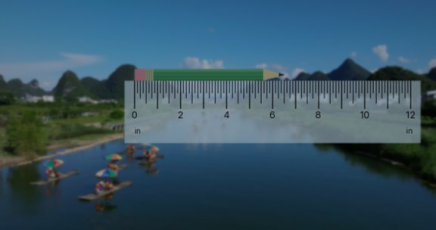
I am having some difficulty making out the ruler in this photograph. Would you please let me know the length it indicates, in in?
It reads 6.5 in
